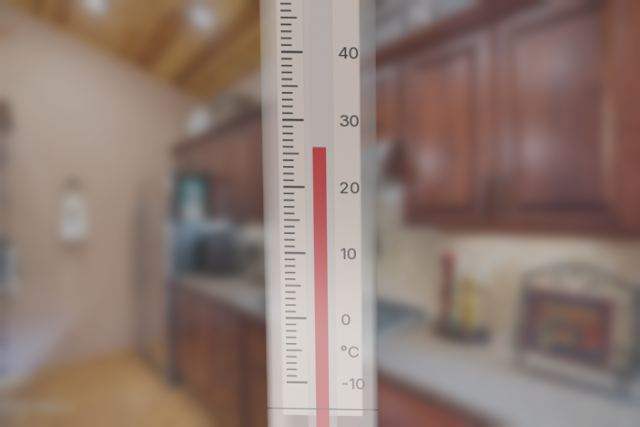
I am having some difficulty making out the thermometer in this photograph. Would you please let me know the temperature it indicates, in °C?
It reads 26 °C
